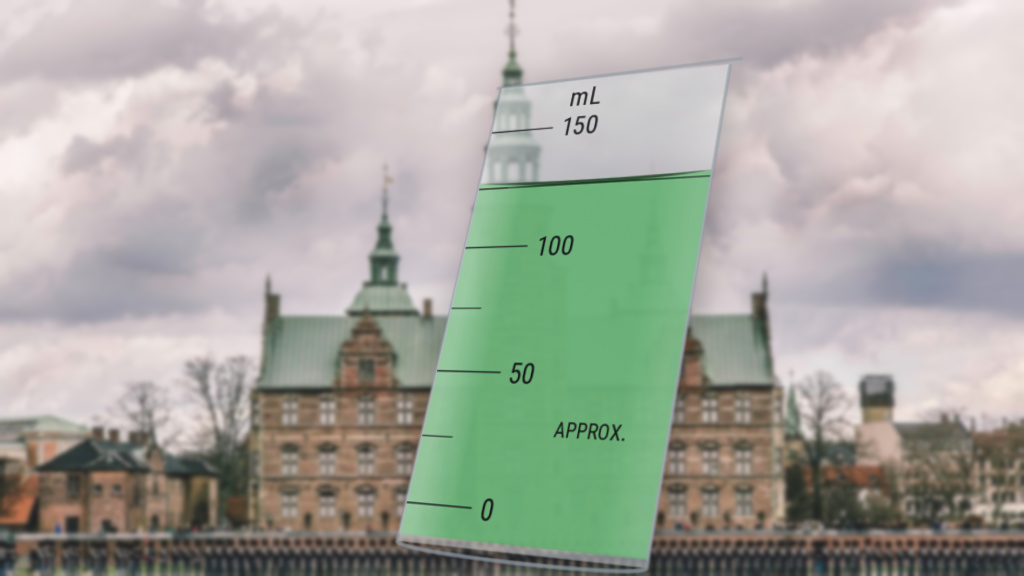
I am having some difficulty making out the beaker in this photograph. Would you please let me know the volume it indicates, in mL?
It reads 125 mL
